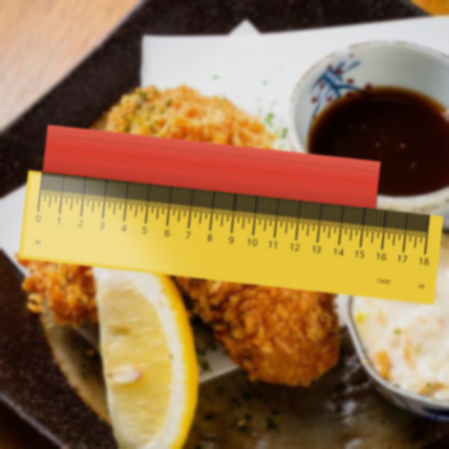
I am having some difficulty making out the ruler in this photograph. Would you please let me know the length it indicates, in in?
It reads 15.5 in
